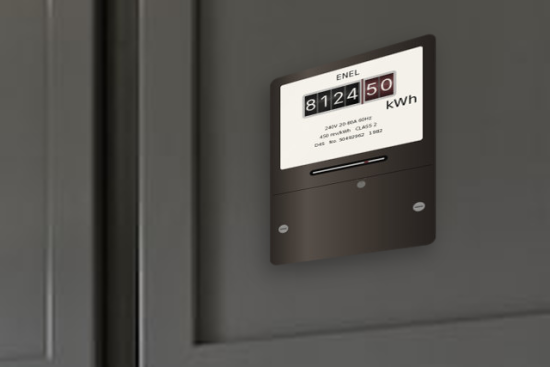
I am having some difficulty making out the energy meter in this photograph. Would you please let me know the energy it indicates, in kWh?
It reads 8124.50 kWh
